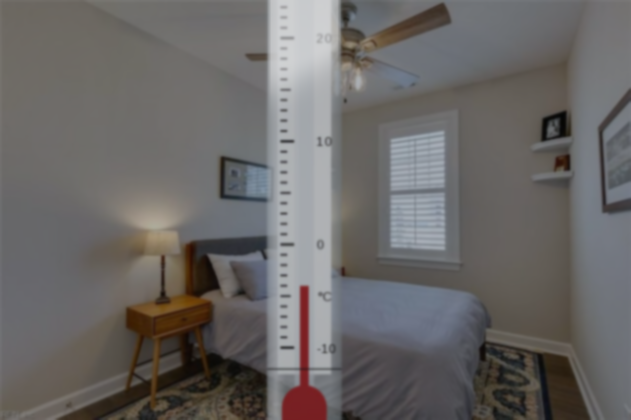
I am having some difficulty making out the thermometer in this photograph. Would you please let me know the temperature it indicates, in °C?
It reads -4 °C
